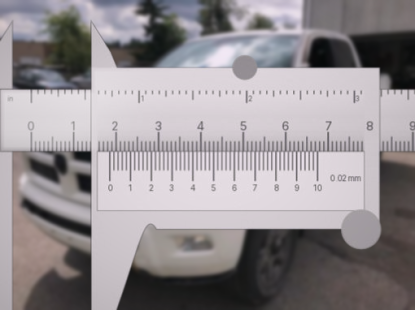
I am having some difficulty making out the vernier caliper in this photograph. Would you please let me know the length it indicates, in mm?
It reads 18.5 mm
